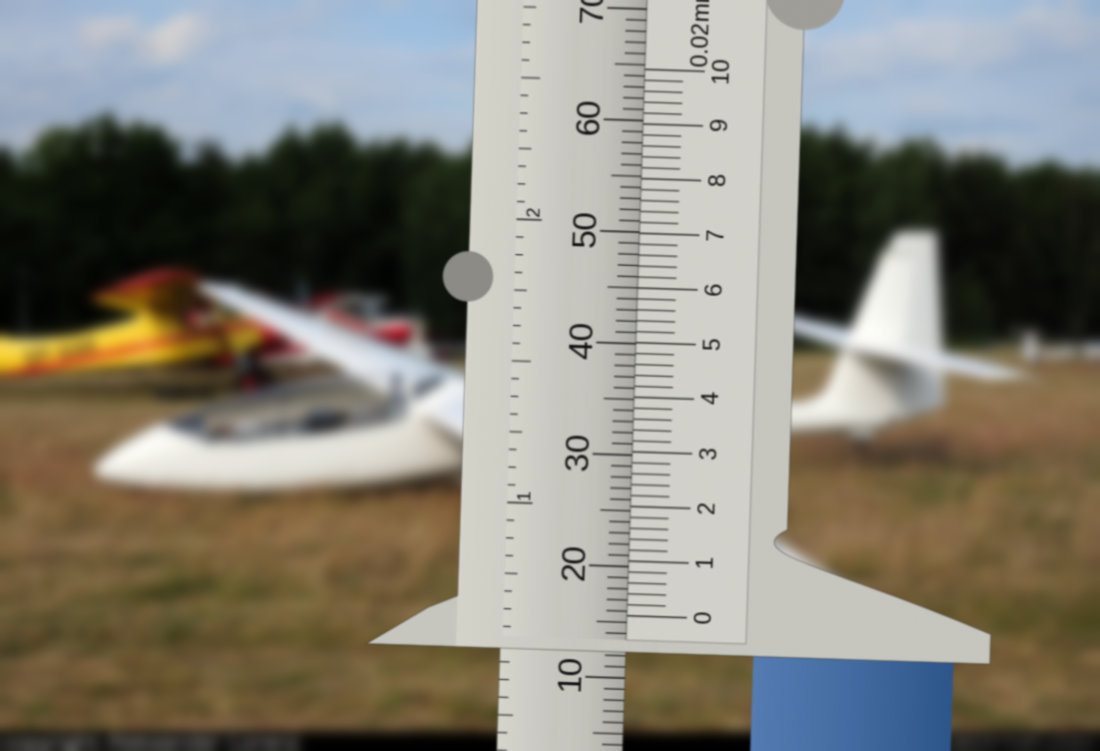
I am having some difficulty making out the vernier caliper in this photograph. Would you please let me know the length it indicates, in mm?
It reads 15.6 mm
